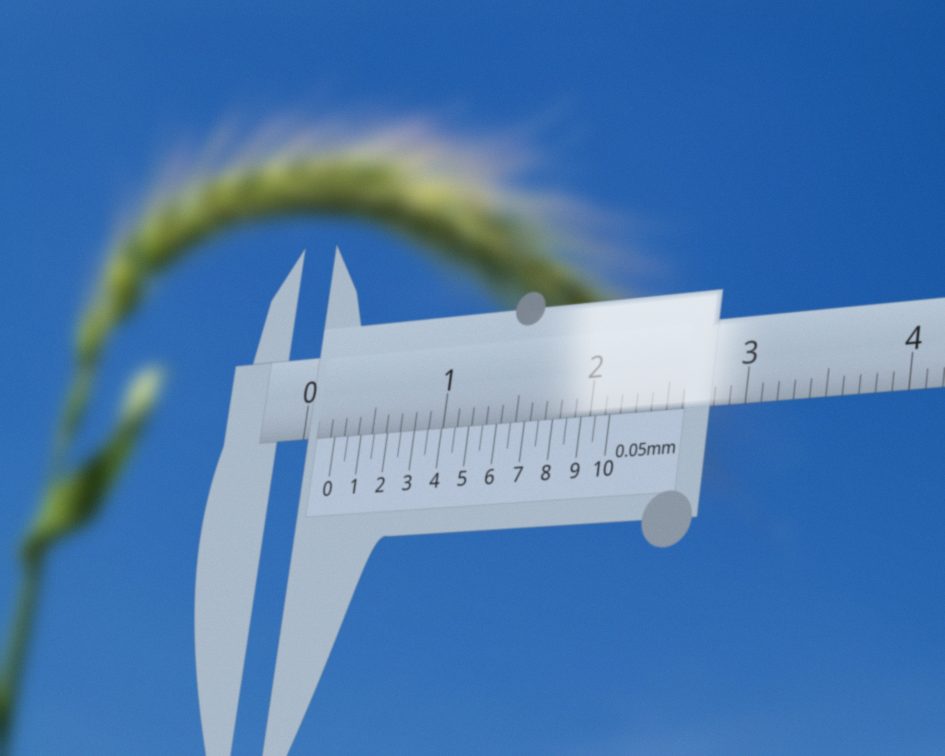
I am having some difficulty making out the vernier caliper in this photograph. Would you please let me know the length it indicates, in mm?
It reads 2.3 mm
